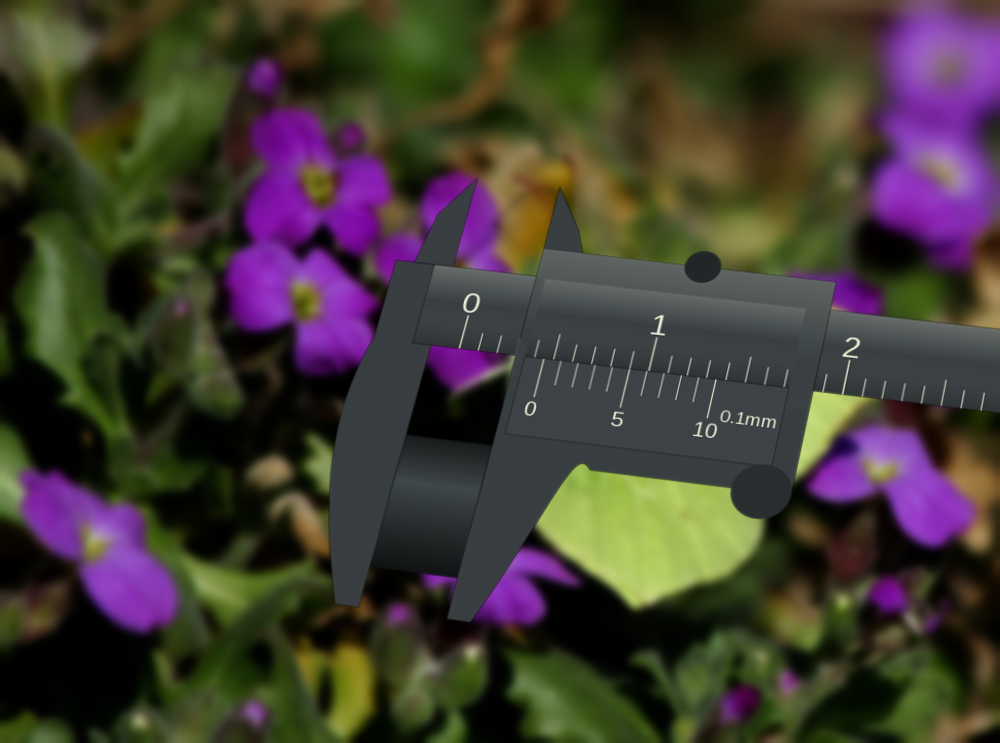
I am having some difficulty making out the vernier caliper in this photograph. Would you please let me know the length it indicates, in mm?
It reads 4.5 mm
